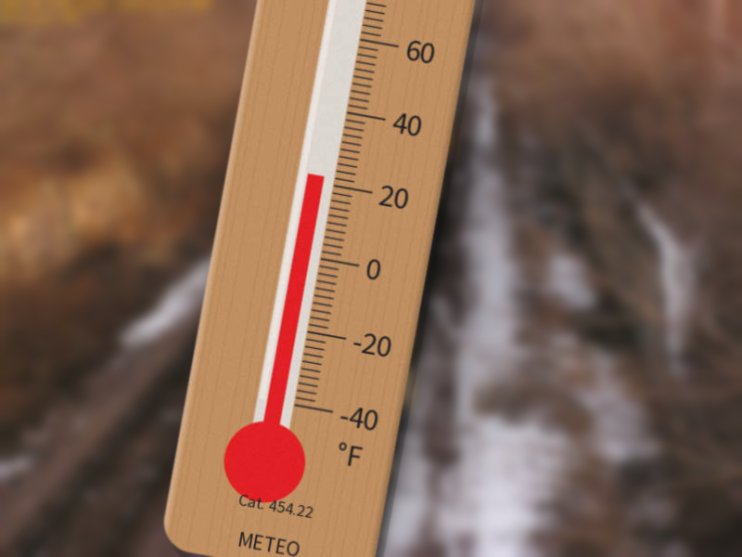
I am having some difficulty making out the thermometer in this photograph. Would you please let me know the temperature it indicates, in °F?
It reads 22 °F
